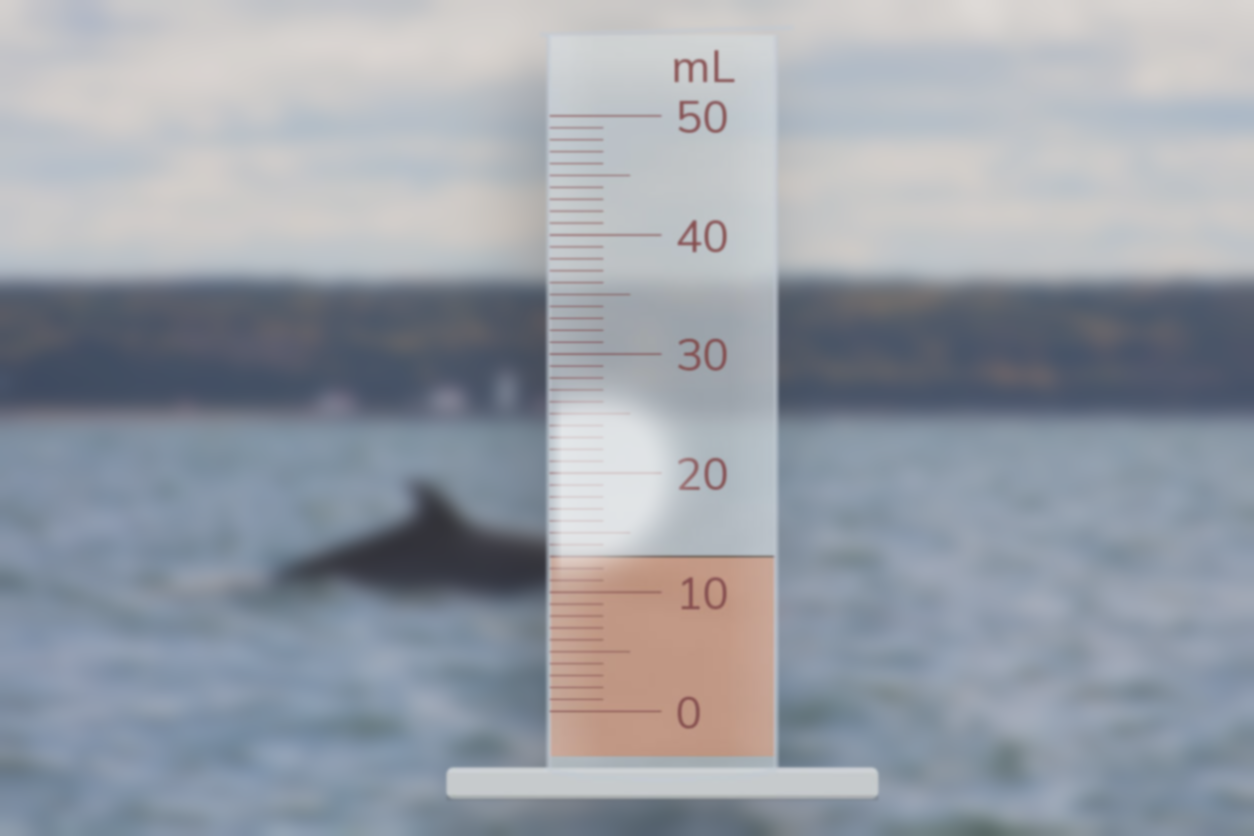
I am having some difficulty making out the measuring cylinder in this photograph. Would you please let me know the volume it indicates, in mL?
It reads 13 mL
